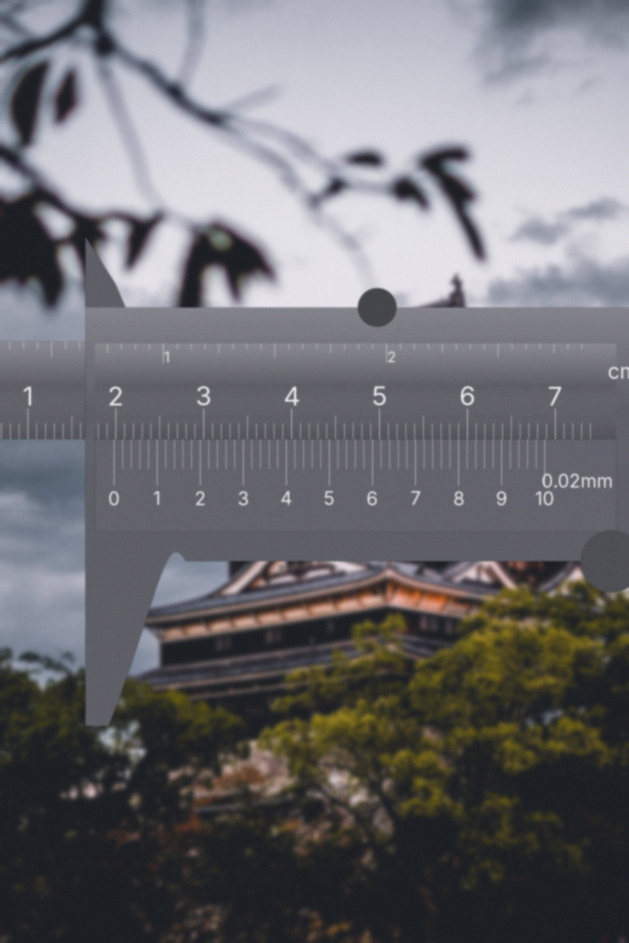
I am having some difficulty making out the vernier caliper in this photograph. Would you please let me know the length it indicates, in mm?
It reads 19.8 mm
